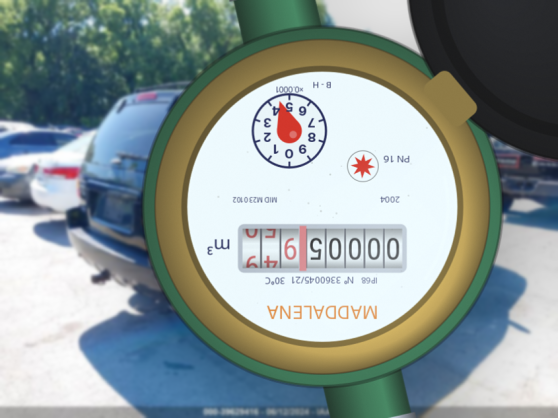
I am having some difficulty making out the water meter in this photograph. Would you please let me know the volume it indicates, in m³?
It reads 5.9494 m³
